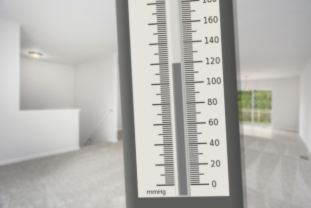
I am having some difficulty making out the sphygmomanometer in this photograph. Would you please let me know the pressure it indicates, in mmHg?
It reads 120 mmHg
